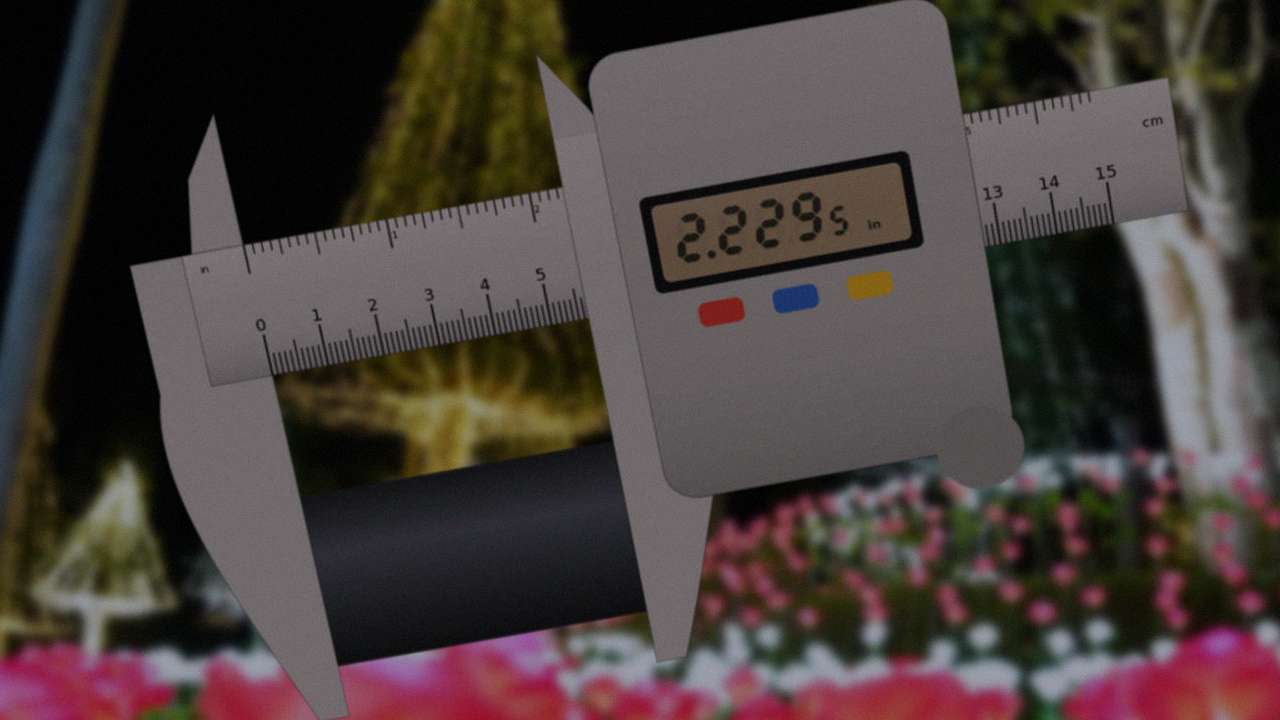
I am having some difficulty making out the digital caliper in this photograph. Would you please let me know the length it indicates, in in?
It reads 2.2295 in
